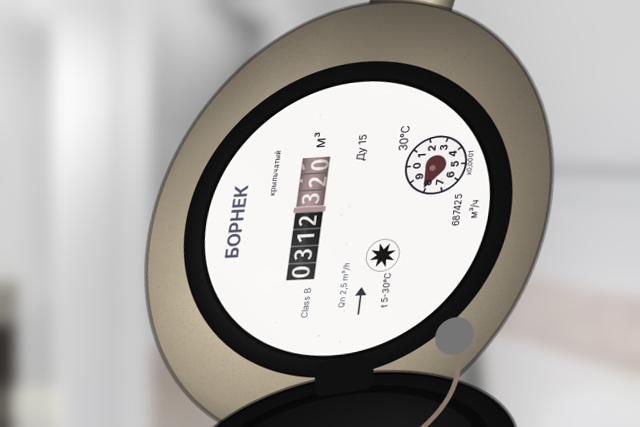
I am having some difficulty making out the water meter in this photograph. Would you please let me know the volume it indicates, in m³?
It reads 312.3198 m³
